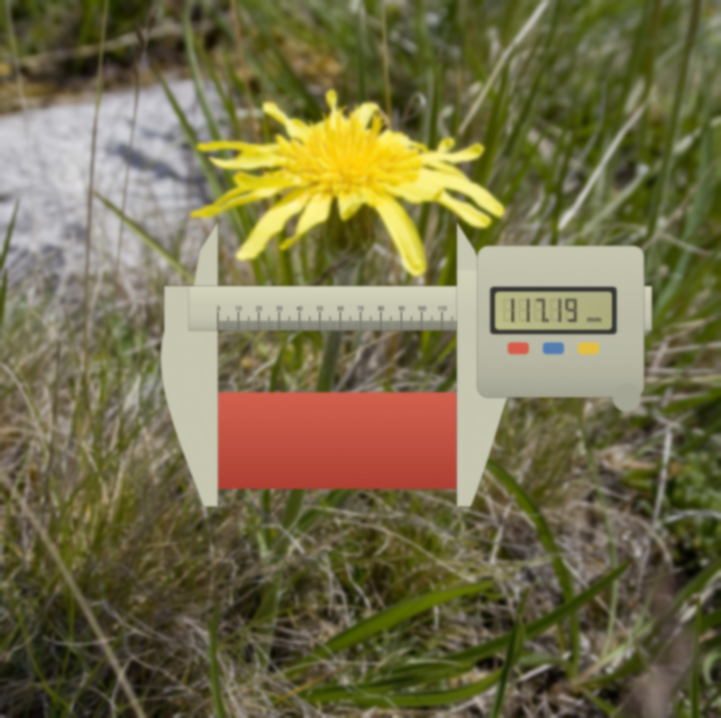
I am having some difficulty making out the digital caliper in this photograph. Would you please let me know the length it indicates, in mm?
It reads 117.19 mm
